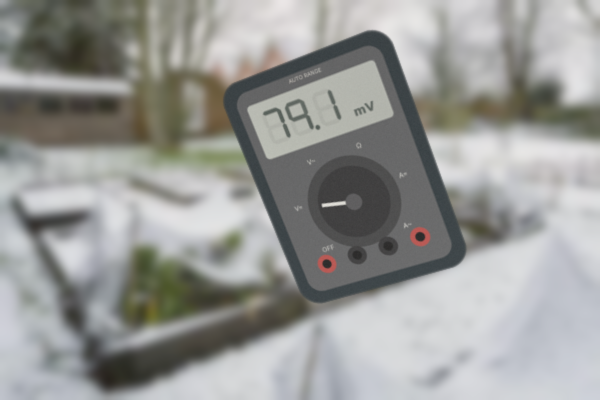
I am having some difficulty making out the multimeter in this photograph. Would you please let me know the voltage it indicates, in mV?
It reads 79.1 mV
